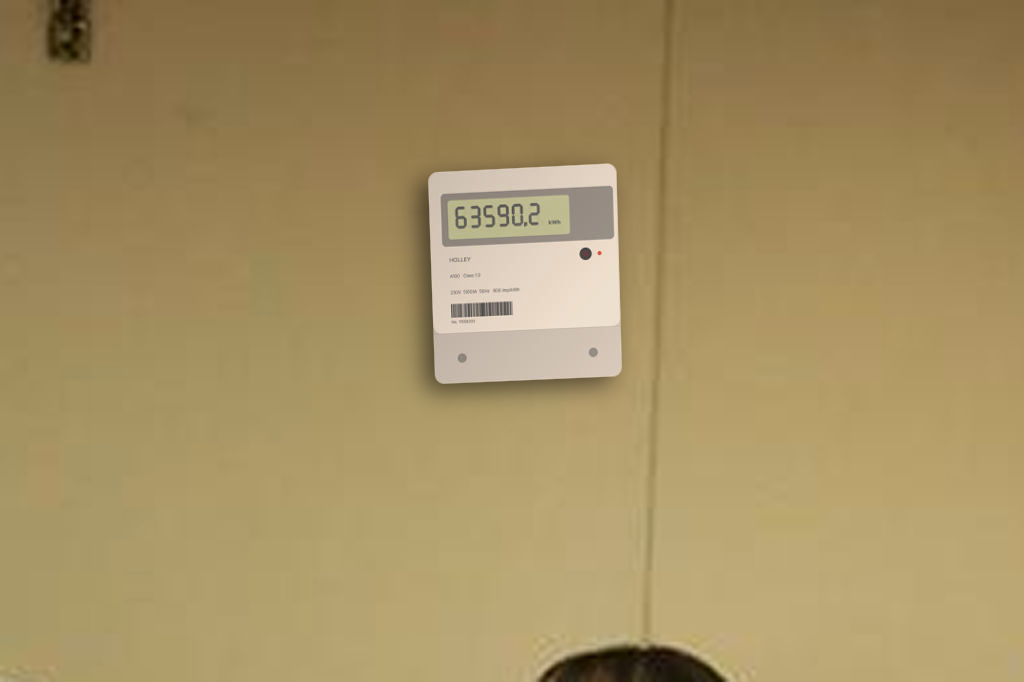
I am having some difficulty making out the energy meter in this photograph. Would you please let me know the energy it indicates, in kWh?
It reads 63590.2 kWh
